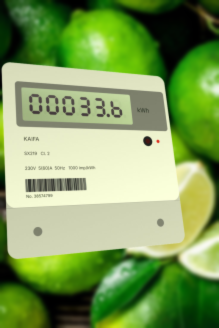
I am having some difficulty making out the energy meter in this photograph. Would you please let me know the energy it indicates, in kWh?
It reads 33.6 kWh
